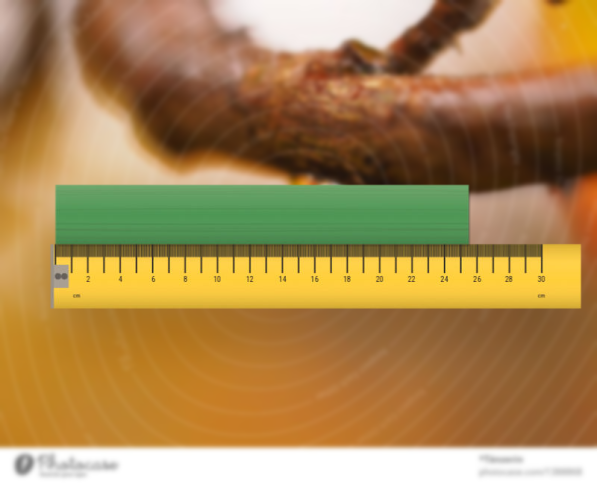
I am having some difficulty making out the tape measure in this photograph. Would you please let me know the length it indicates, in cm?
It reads 25.5 cm
